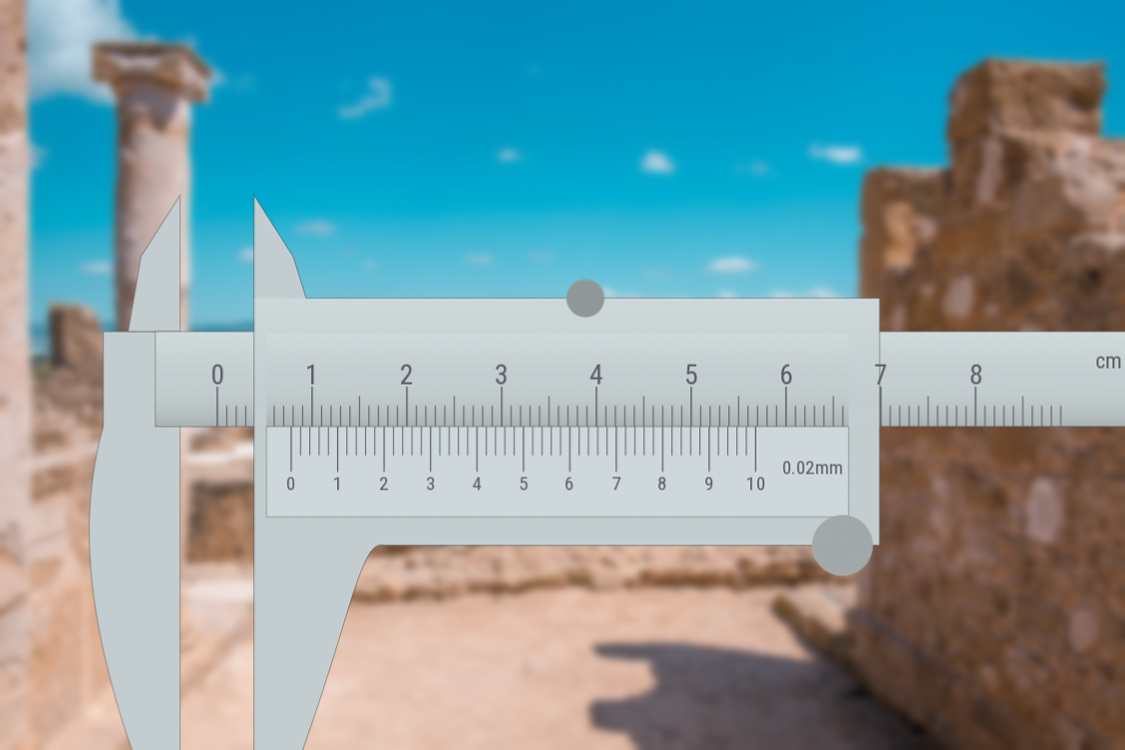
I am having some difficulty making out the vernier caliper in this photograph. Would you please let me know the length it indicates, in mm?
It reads 7.8 mm
